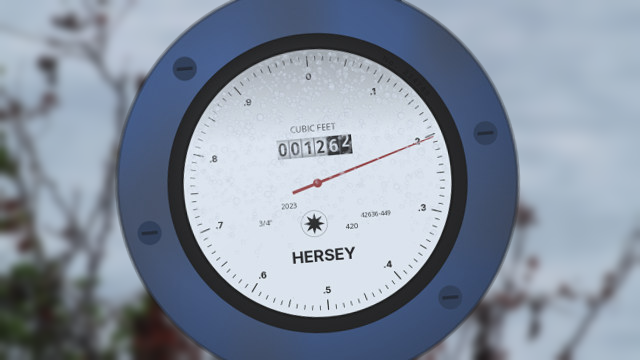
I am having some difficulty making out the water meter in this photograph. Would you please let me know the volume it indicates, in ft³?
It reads 1262.20 ft³
